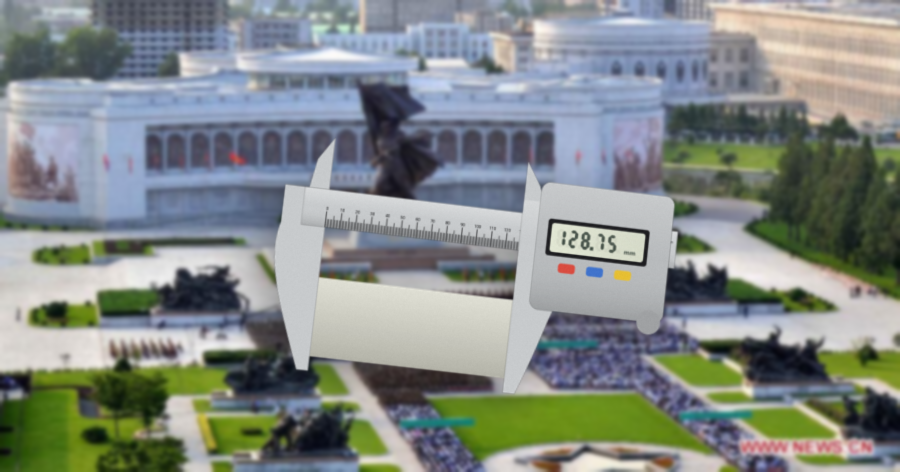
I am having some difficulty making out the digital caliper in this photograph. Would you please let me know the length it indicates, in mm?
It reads 128.75 mm
